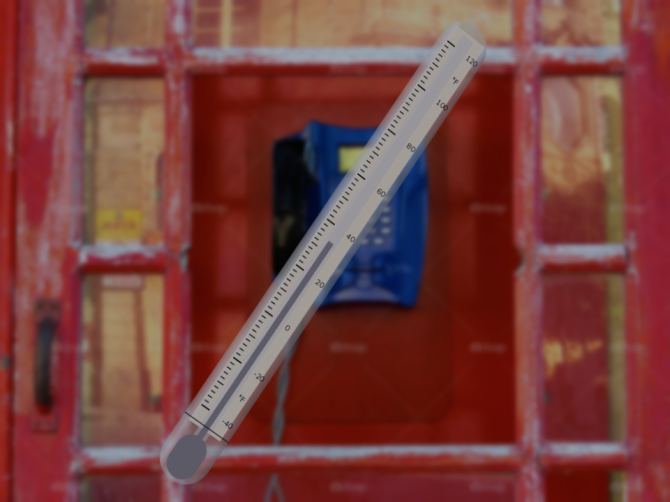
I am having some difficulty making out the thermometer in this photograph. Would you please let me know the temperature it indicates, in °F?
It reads 34 °F
